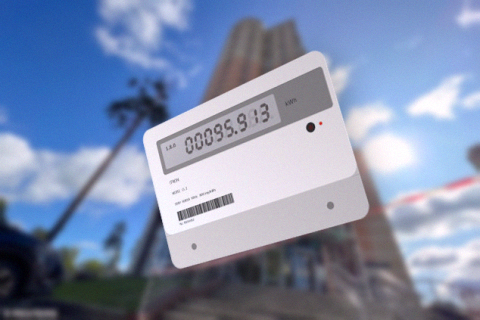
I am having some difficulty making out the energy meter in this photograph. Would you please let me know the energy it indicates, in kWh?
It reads 95.913 kWh
